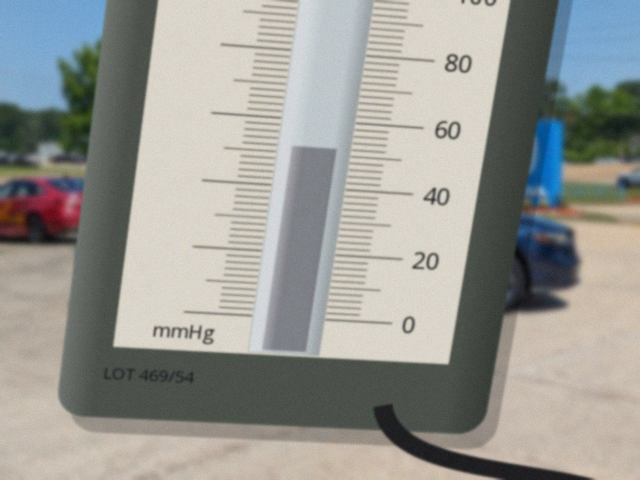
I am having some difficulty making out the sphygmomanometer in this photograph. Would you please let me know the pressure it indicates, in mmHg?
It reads 52 mmHg
